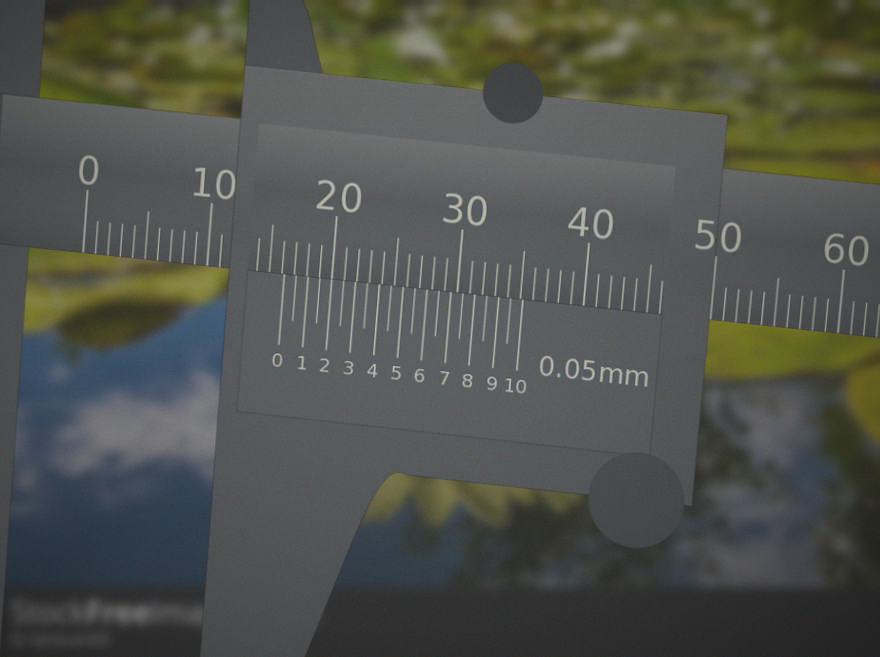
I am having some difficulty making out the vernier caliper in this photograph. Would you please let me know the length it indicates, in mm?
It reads 16.2 mm
